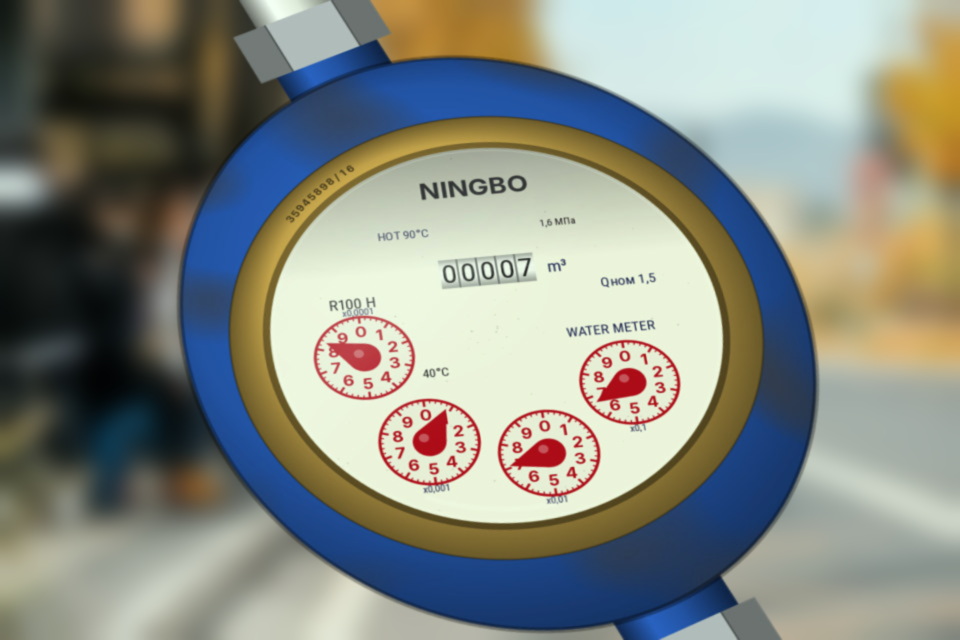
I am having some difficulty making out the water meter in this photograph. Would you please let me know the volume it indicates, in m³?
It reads 7.6708 m³
